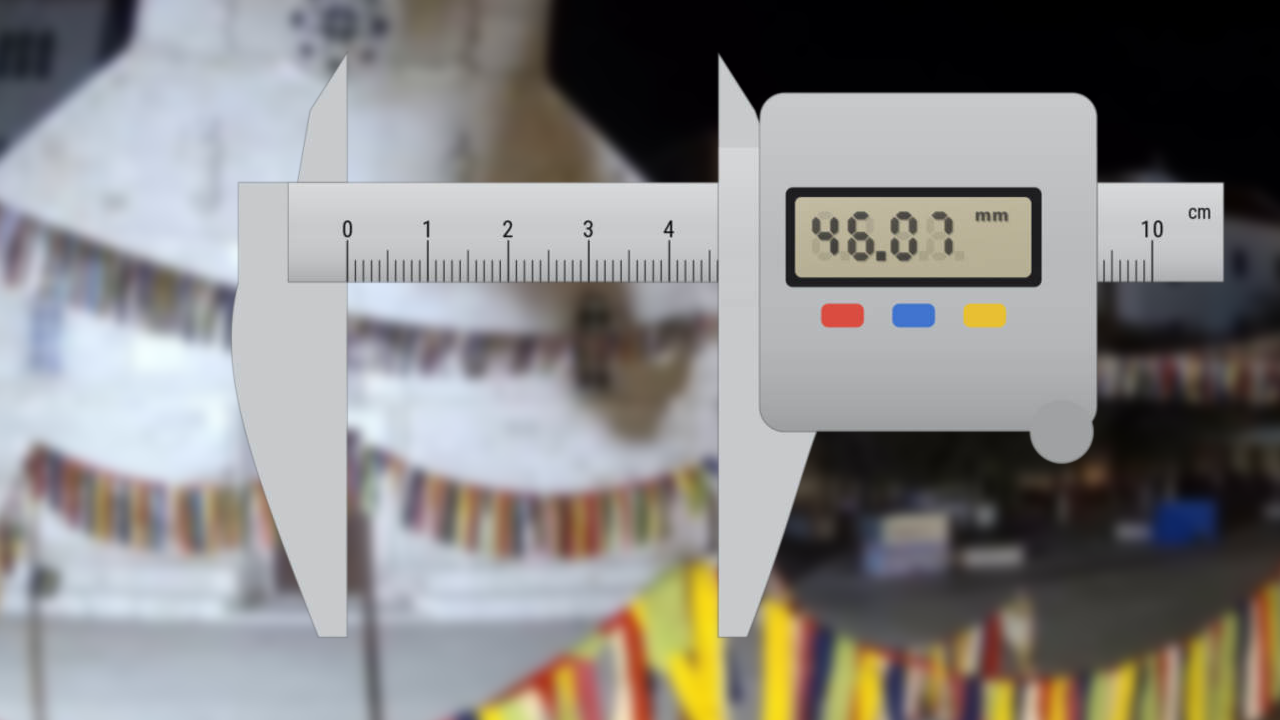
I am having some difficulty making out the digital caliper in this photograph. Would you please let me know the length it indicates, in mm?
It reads 46.07 mm
